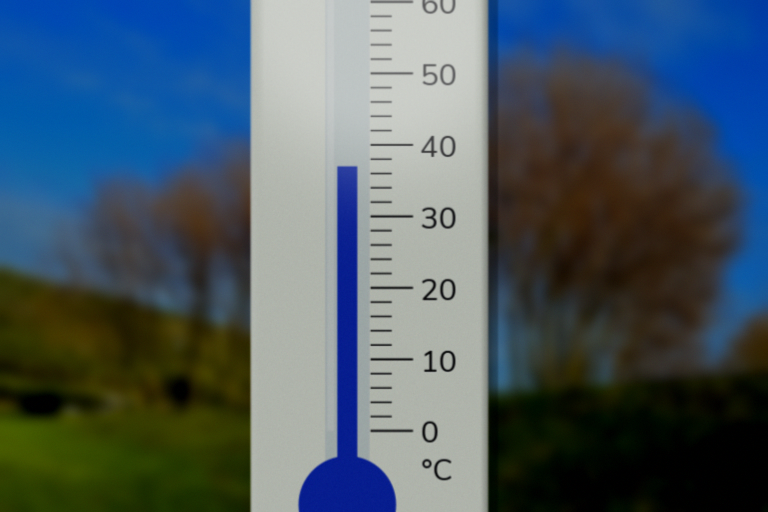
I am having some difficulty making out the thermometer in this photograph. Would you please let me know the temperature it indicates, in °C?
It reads 37 °C
